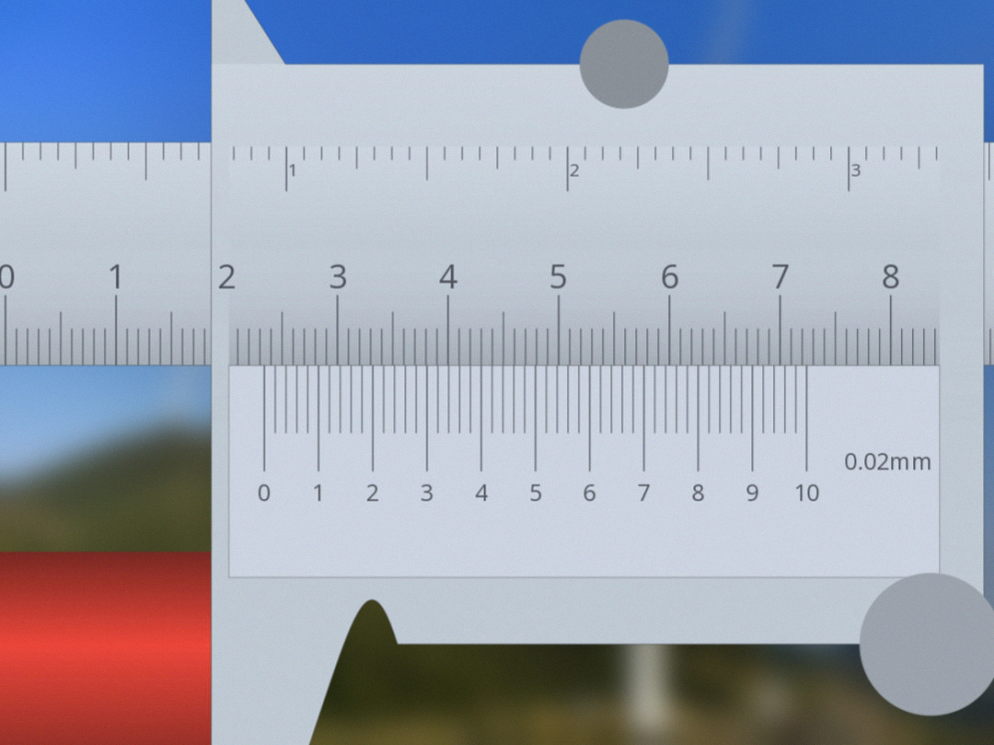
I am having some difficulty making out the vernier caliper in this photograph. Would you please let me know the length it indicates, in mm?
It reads 23.4 mm
